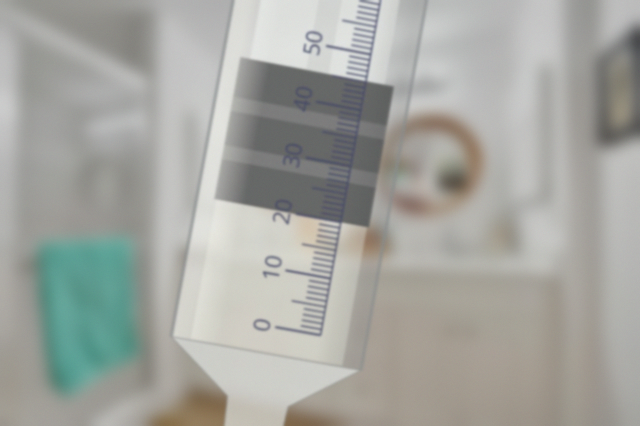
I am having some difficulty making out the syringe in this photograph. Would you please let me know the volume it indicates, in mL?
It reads 20 mL
